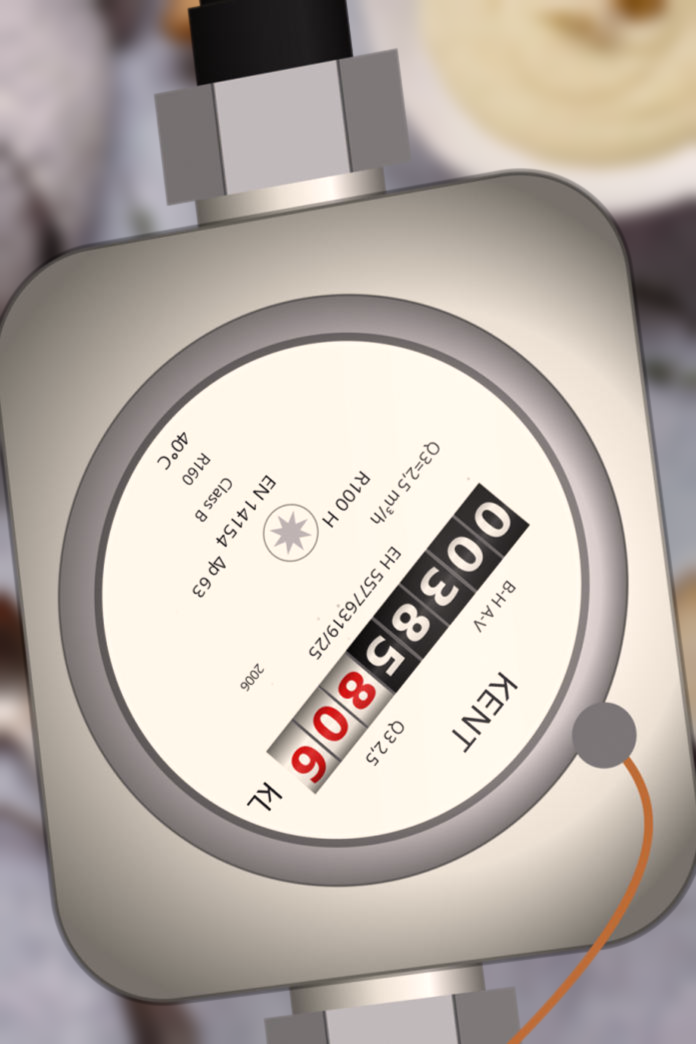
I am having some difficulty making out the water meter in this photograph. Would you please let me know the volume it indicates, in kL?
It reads 385.806 kL
